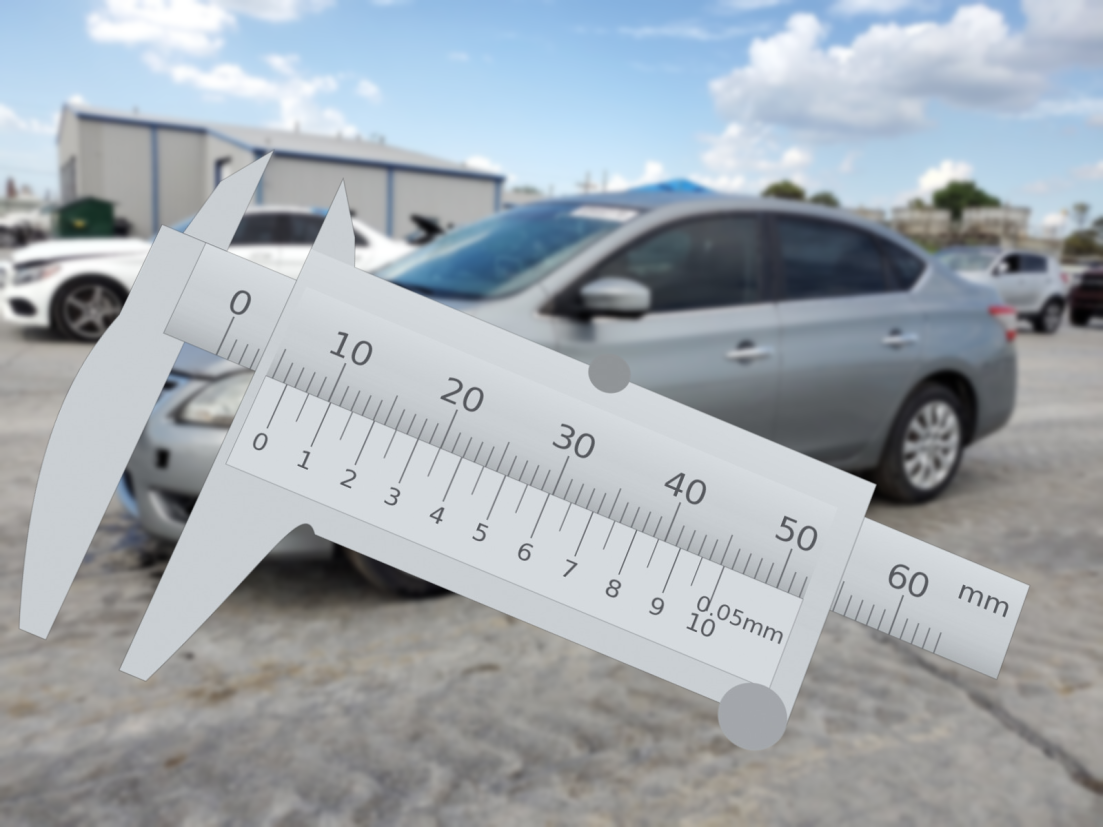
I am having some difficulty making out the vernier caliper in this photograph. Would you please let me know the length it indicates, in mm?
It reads 6.3 mm
